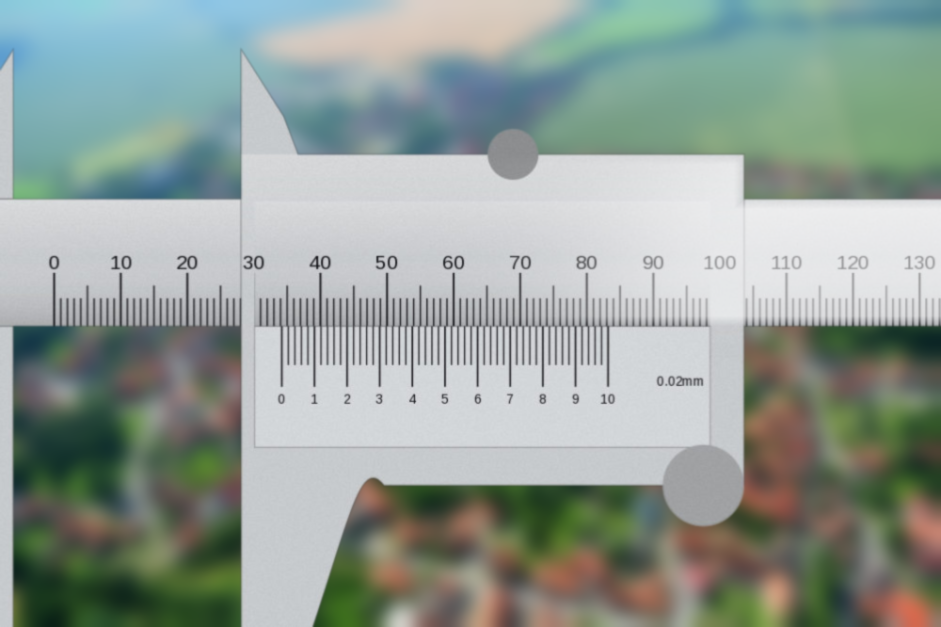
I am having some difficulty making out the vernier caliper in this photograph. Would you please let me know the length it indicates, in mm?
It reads 34.2 mm
